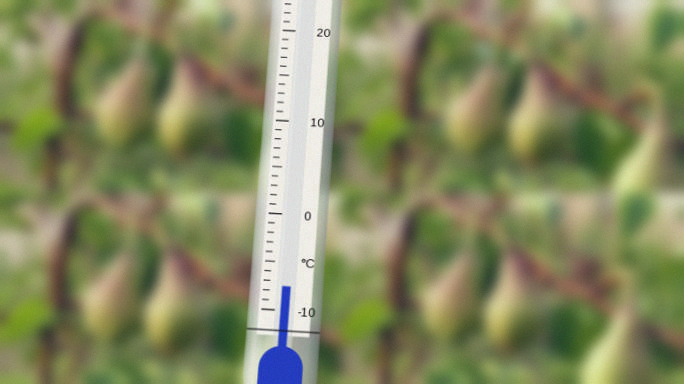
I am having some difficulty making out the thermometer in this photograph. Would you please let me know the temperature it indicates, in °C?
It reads -7.5 °C
